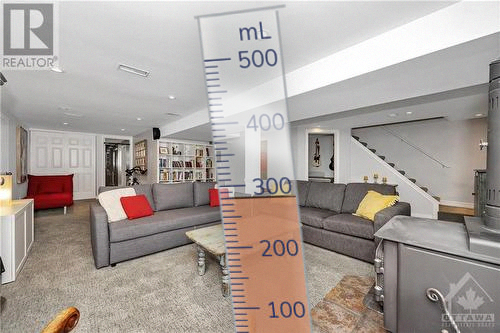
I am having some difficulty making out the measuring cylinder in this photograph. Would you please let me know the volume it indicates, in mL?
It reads 280 mL
